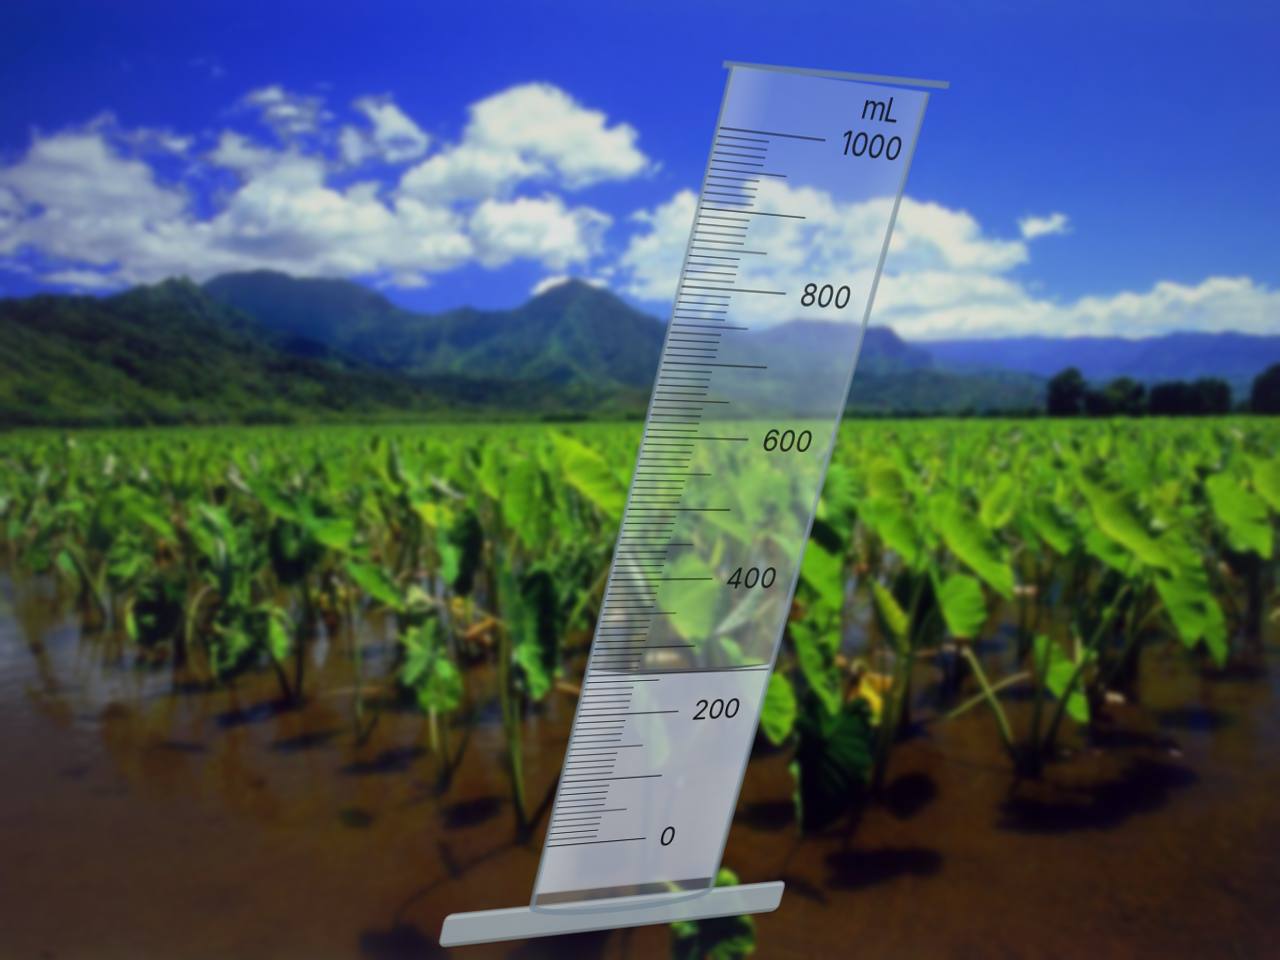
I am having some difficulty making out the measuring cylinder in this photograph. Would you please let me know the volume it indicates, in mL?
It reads 260 mL
